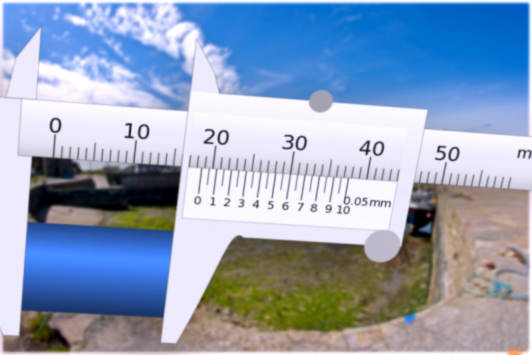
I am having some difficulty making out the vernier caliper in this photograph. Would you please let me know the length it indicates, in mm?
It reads 18.6 mm
